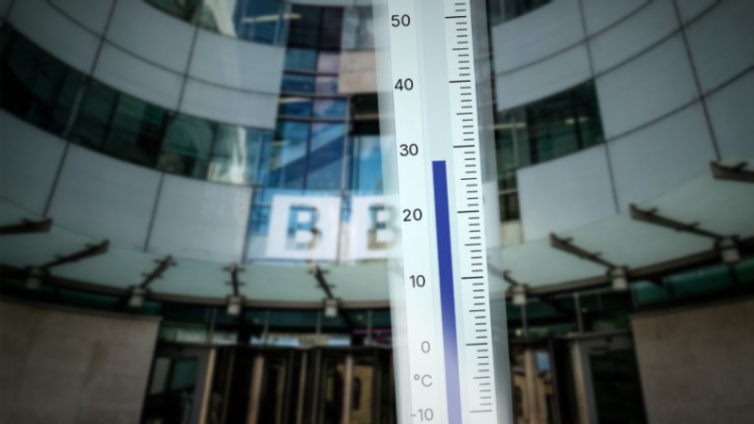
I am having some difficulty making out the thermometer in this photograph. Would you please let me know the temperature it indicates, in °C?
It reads 28 °C
